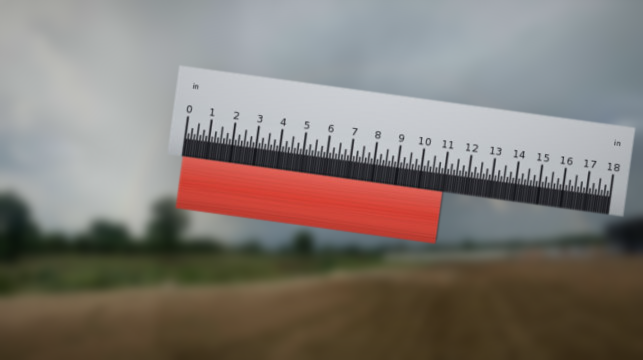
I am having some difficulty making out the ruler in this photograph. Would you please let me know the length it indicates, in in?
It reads 11 in
